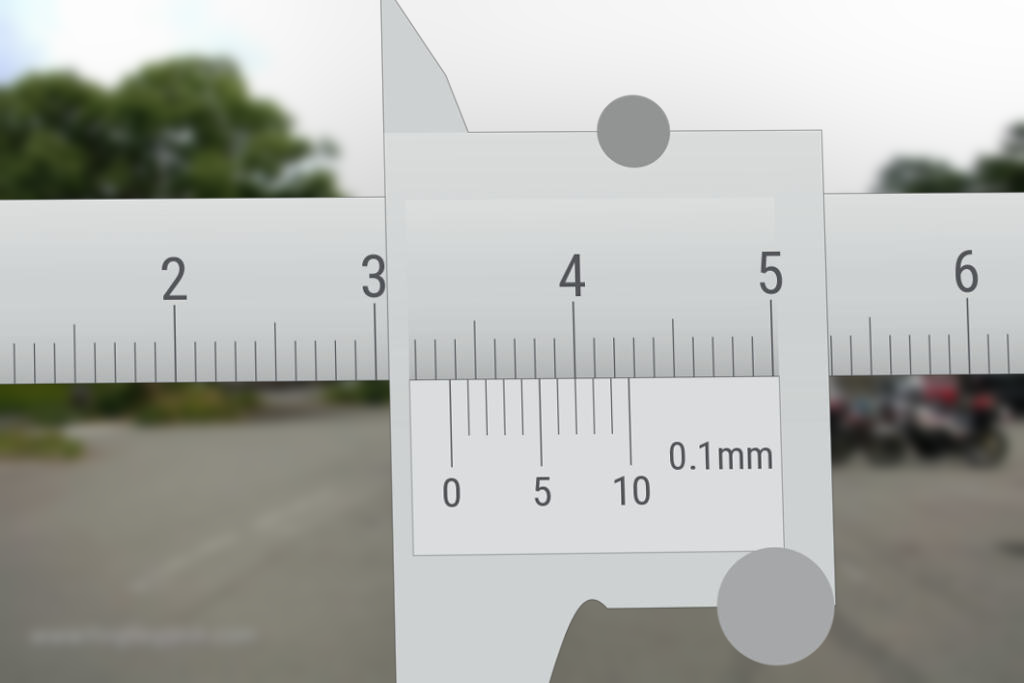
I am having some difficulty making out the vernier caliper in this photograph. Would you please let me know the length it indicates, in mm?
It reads 33.7 mm
